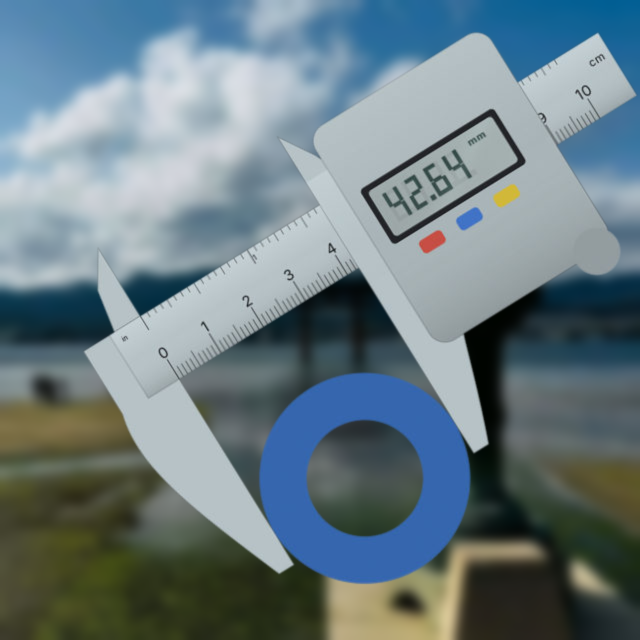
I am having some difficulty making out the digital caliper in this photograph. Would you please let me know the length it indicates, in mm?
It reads 42.64 mm
